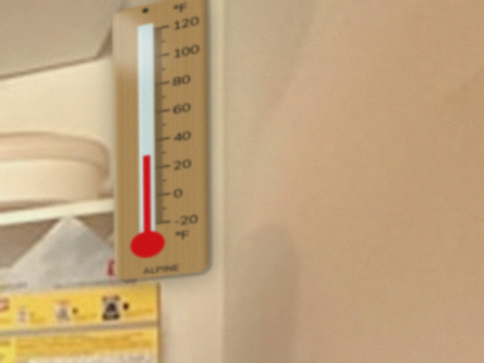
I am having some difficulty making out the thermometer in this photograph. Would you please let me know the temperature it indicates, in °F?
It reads 30 °F
